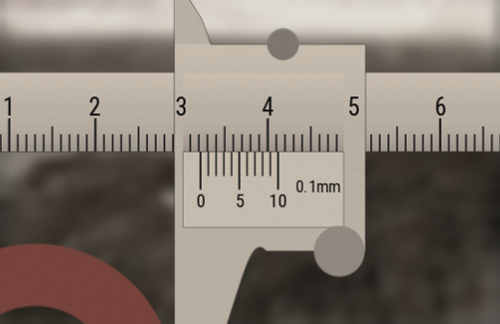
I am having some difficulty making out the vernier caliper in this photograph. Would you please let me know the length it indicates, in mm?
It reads 32.2 mm
